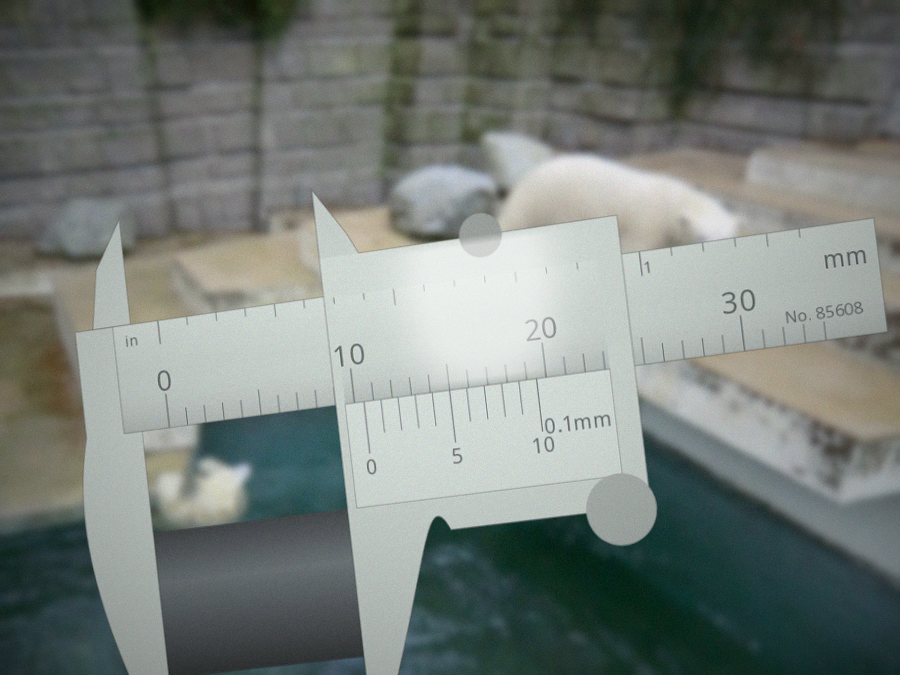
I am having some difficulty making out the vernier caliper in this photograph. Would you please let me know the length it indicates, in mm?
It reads 10.5 mm
